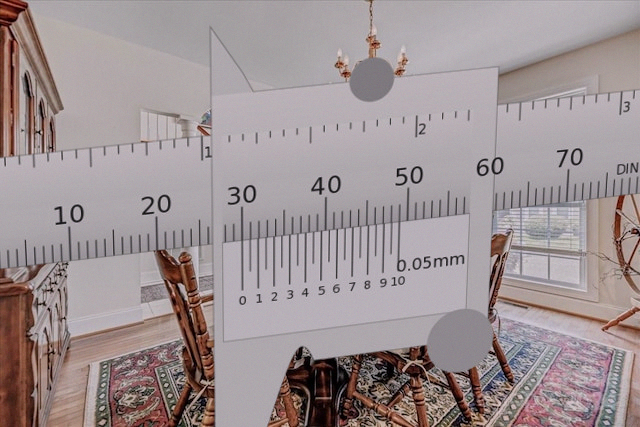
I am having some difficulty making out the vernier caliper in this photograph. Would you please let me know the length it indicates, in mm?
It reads 30.0 mm
